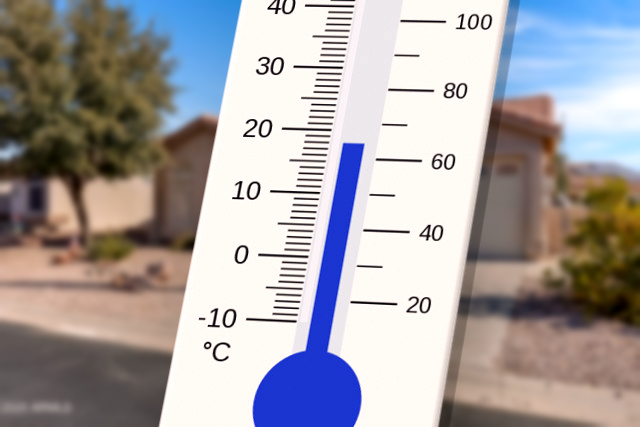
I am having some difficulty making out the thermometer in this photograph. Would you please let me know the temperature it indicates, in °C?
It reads 18 °C
